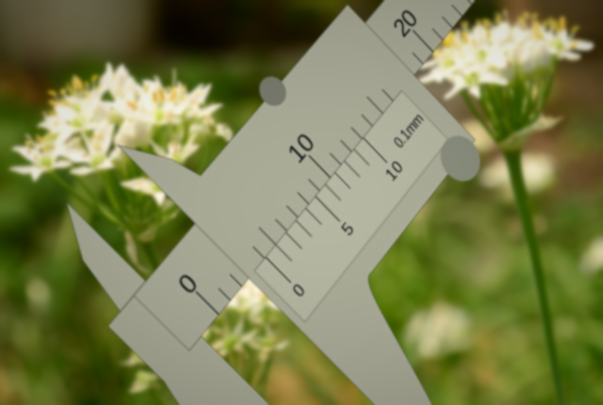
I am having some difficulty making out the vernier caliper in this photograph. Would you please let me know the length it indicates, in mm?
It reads 4.1 mm
